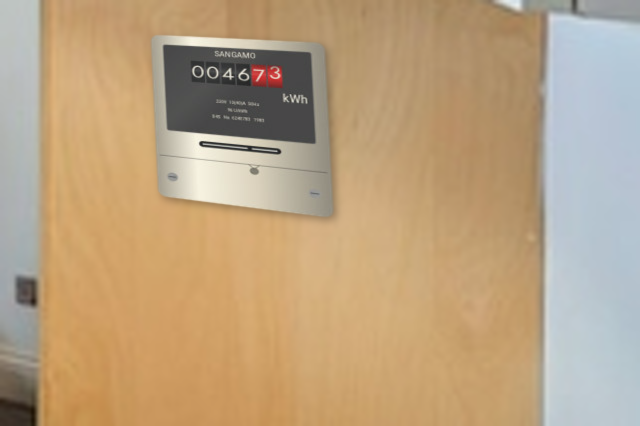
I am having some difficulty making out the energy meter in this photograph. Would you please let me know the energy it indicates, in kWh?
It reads 46.73 kWh
